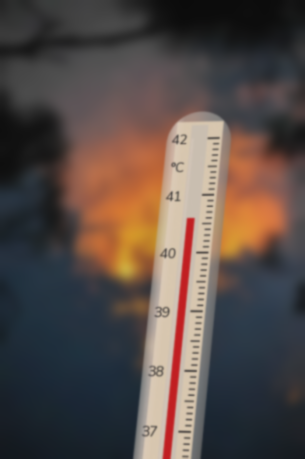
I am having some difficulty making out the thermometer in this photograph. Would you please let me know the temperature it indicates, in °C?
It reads 40.6 °C
